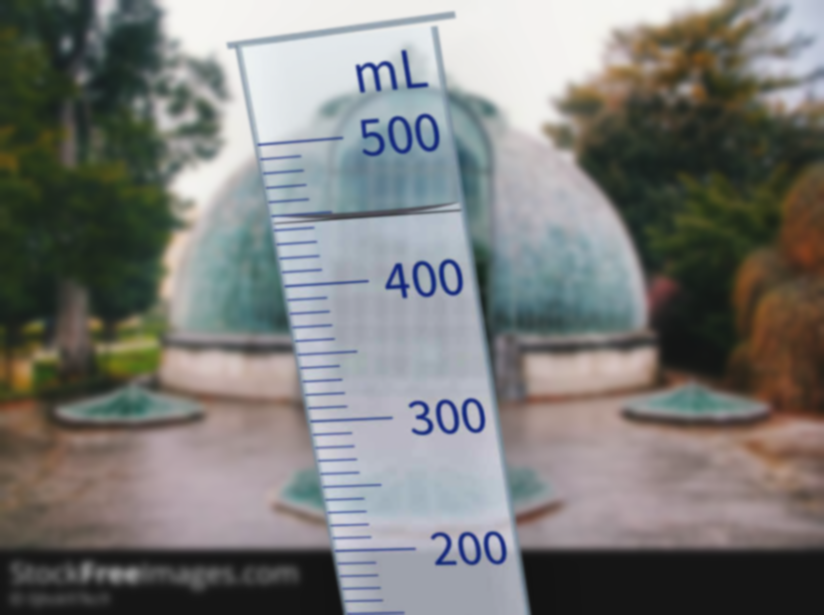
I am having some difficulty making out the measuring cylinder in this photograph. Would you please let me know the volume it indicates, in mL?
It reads 445 mL
